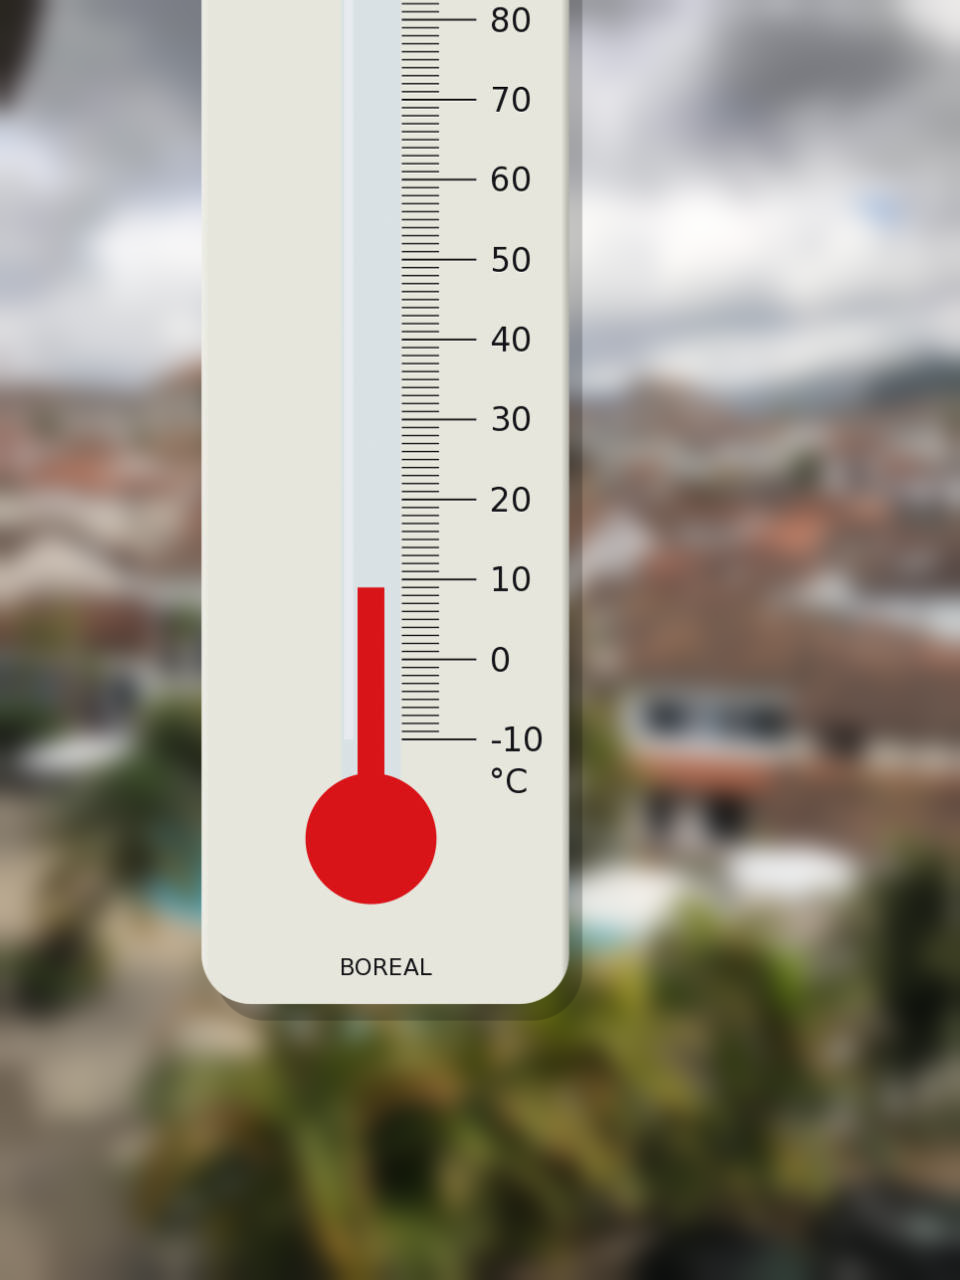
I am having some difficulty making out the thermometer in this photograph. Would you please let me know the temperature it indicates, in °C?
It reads 9 °C
